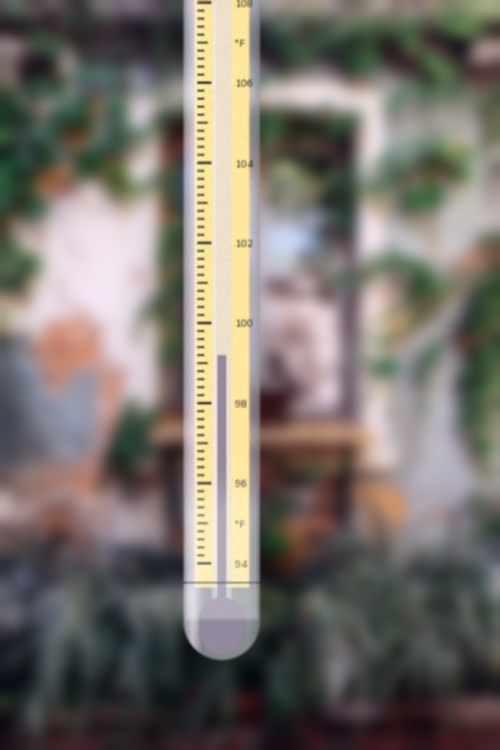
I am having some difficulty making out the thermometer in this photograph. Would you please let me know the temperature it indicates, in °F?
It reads 99.2 °F
